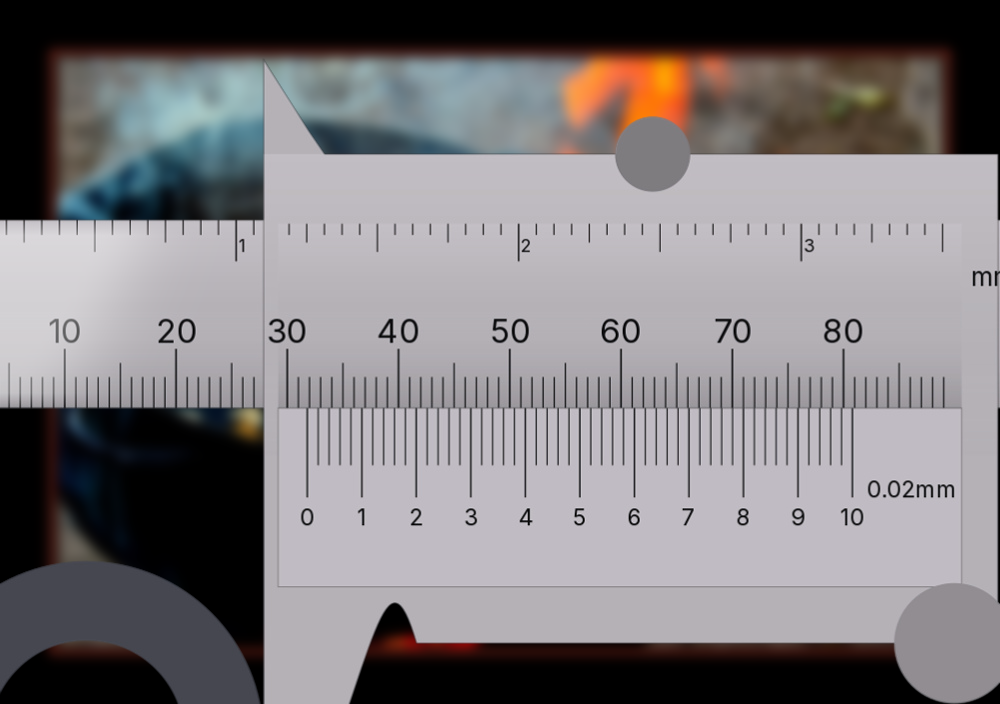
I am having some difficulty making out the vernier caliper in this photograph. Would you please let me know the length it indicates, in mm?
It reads 31.8 mm
